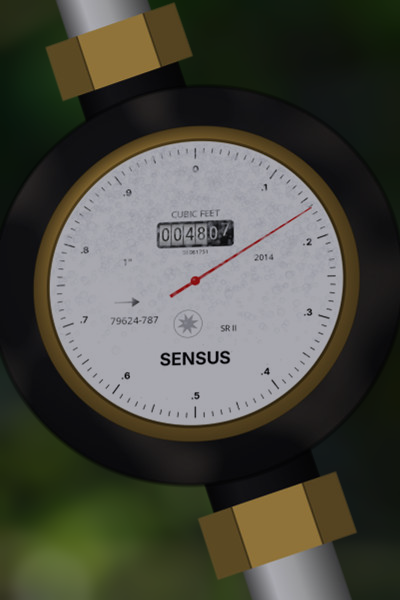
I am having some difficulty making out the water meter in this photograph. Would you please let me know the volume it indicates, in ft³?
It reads 4807.16 ft³
